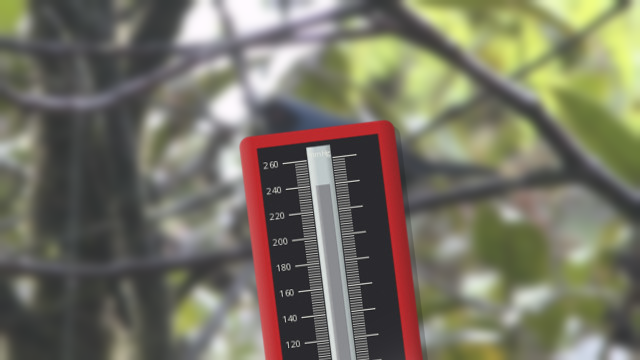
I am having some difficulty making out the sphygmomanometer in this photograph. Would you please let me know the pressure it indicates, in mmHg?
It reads 240 mmHg
